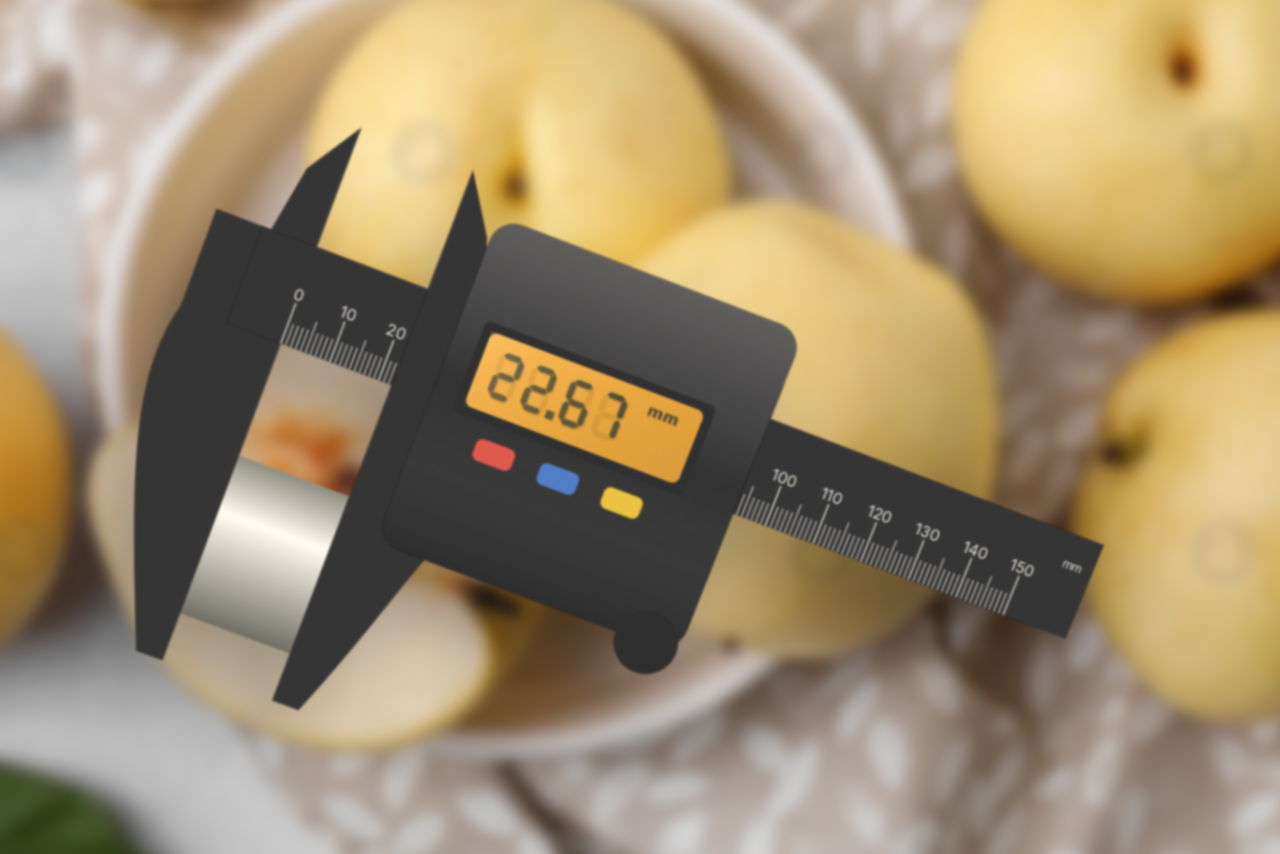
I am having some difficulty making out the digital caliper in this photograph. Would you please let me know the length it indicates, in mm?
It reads 22.67 mm
